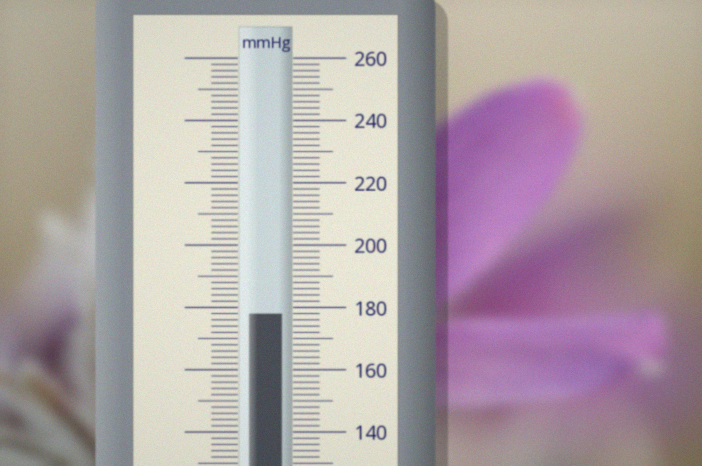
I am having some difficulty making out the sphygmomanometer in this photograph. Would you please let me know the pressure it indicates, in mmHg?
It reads 178 mmHg
